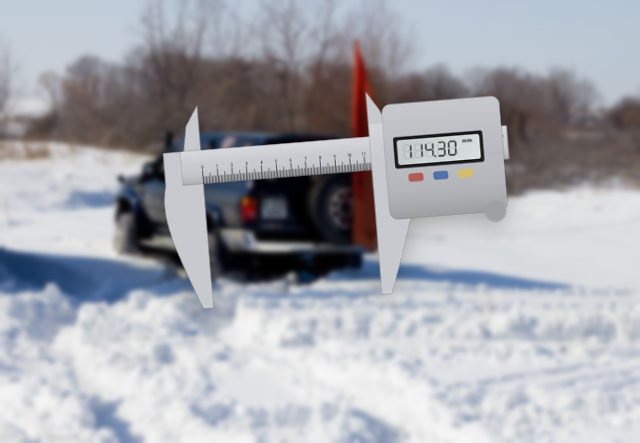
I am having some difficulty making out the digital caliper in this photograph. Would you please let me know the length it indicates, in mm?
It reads 114.30 mm
